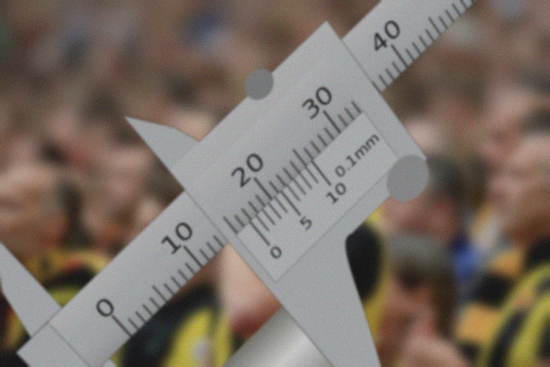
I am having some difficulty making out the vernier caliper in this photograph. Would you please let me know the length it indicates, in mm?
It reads 16.8 mm
